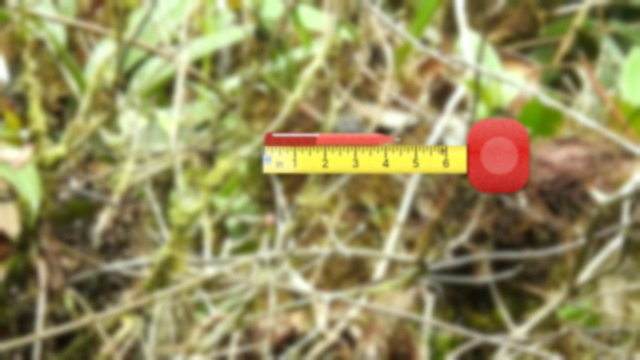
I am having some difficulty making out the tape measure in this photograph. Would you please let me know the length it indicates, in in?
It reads 4.5 in
